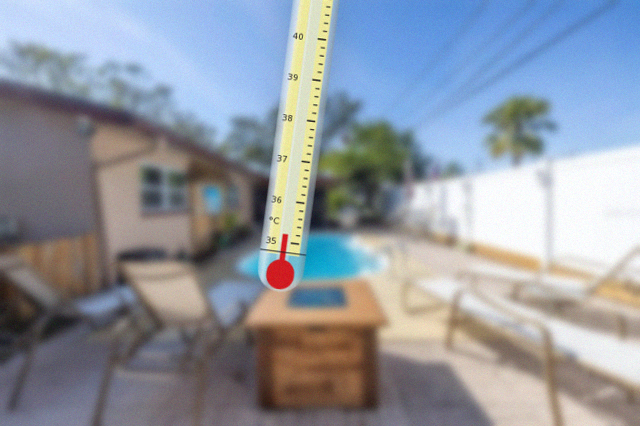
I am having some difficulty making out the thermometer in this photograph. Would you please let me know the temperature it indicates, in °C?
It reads 35.2 °C
